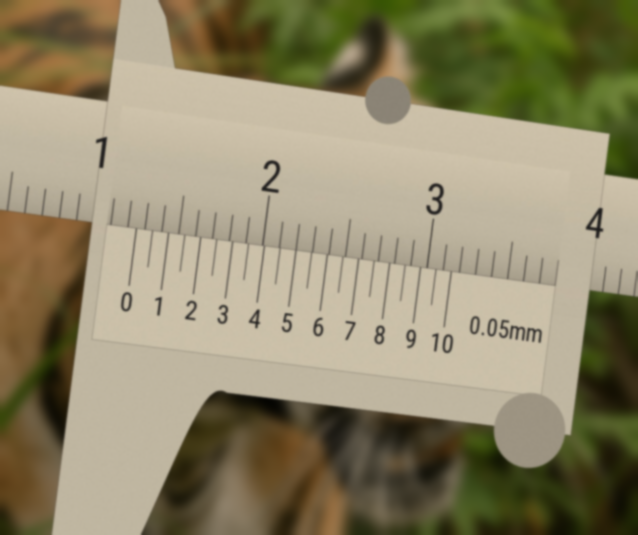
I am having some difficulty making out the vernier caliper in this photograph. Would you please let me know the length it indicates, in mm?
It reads 12.5 mm
